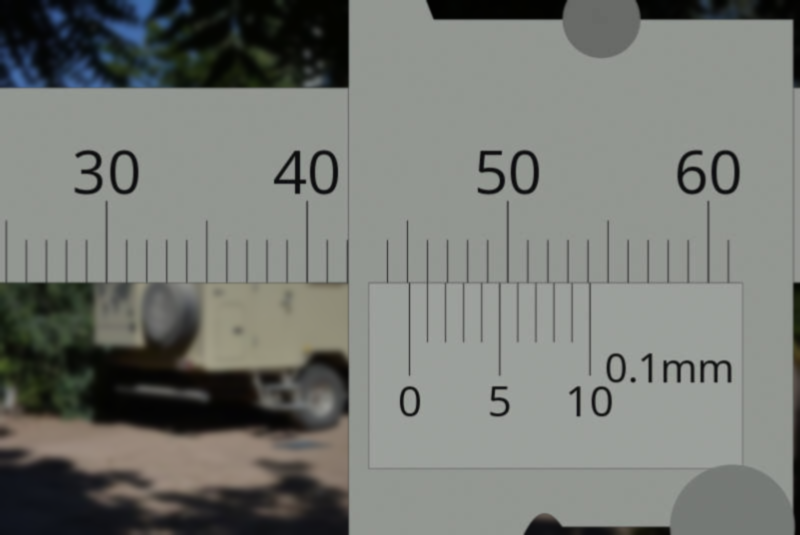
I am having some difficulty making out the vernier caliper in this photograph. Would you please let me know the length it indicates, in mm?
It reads 45.1 mm
